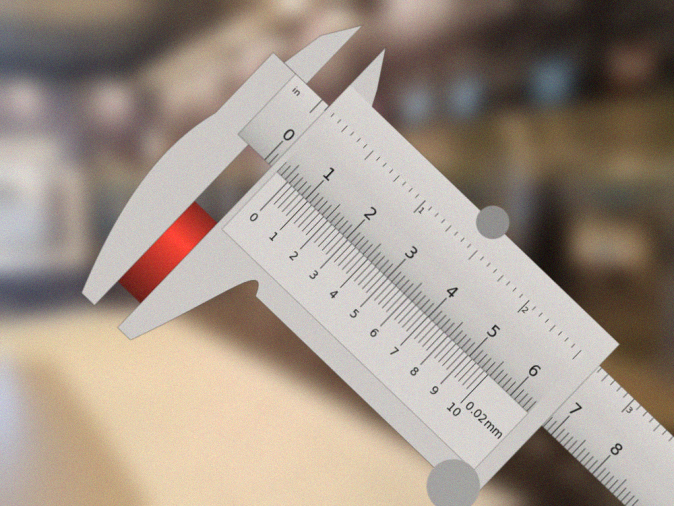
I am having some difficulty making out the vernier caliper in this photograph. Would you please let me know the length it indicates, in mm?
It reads 5.6 mm
